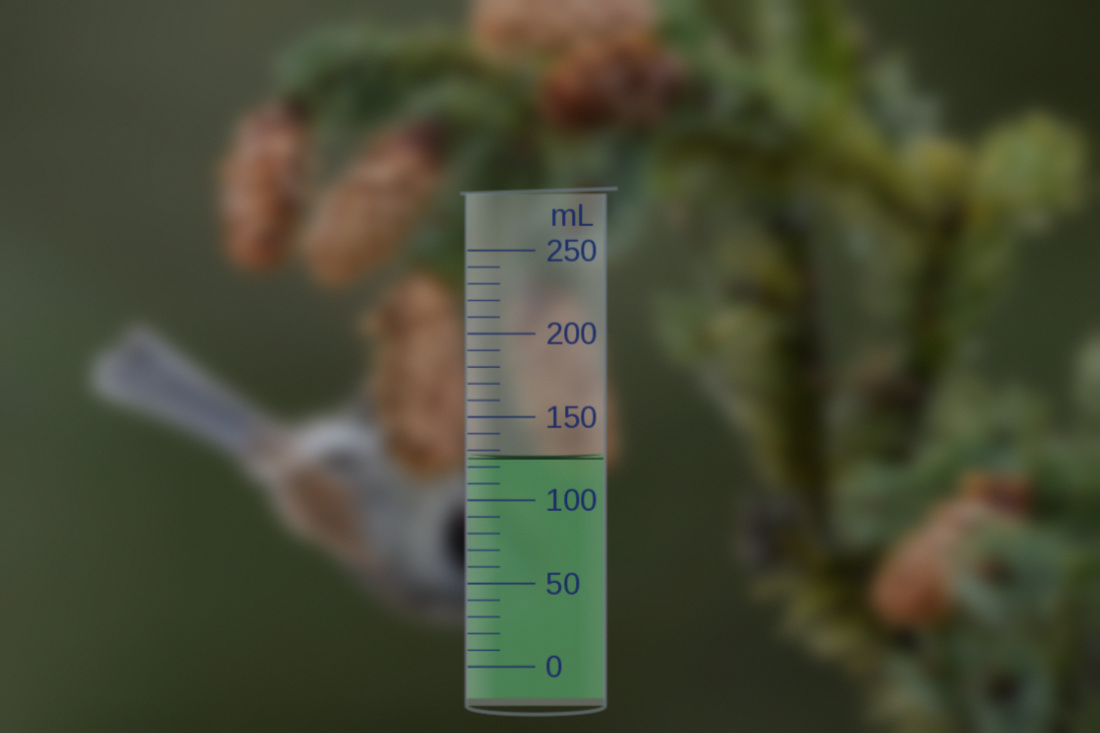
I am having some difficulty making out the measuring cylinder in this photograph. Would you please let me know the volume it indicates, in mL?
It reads 125 mL
